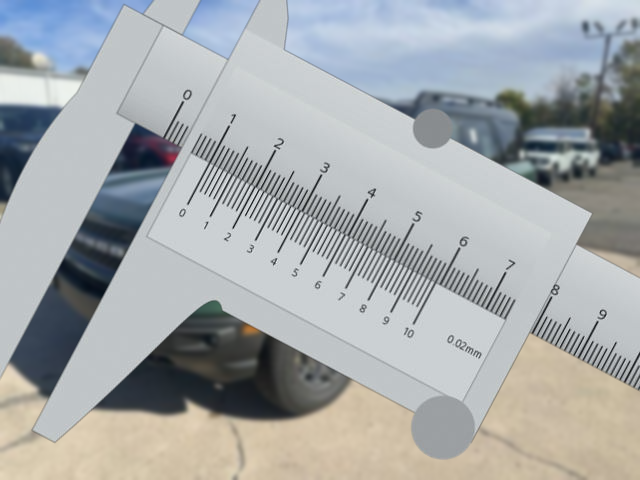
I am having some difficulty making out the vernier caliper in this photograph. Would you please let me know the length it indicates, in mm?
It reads 10.0 mm
